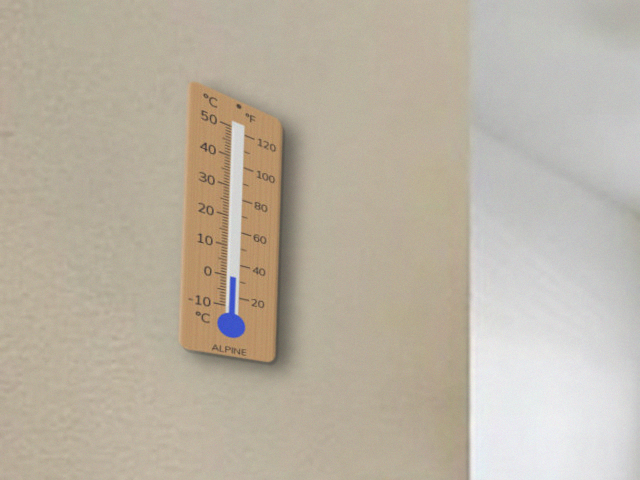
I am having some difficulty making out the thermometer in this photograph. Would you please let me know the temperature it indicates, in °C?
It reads 0 °C
